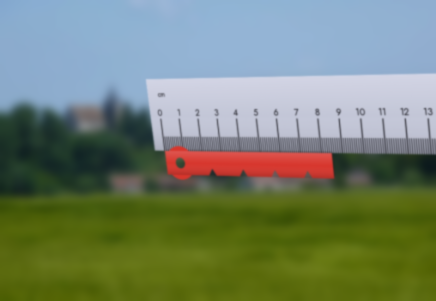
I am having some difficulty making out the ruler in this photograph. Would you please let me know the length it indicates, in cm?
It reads 8.5 cm
